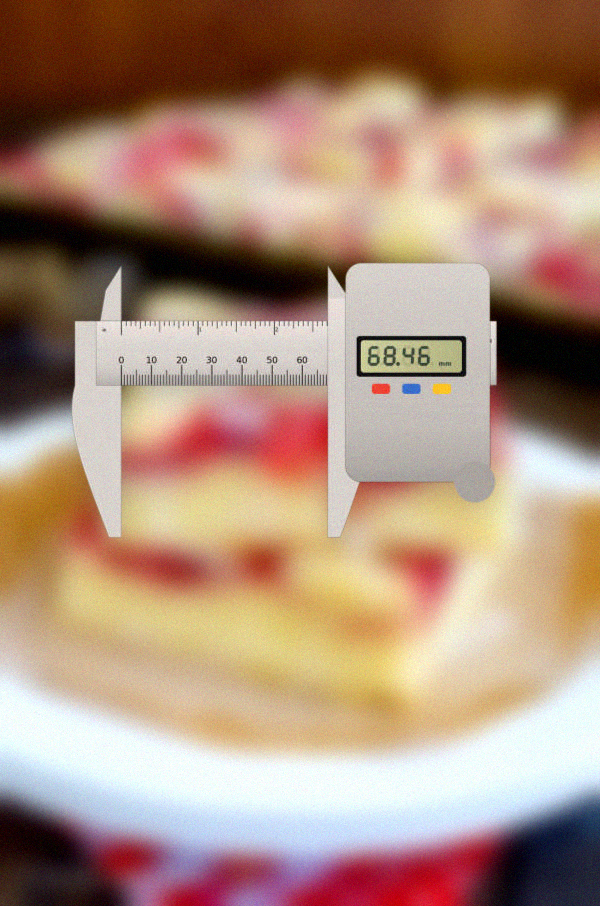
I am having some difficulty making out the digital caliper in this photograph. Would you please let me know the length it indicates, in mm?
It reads 68.46 mm
